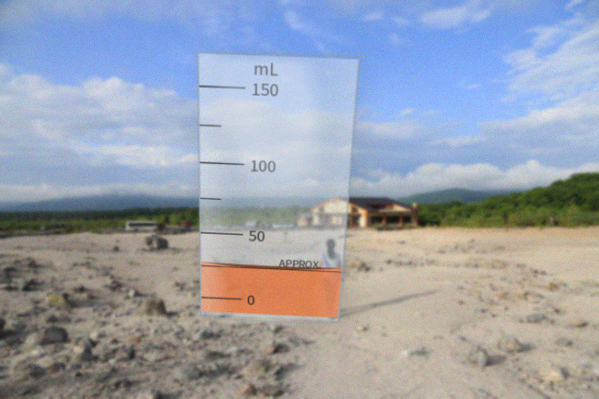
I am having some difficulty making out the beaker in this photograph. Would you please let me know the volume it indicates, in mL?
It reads 25 mL
